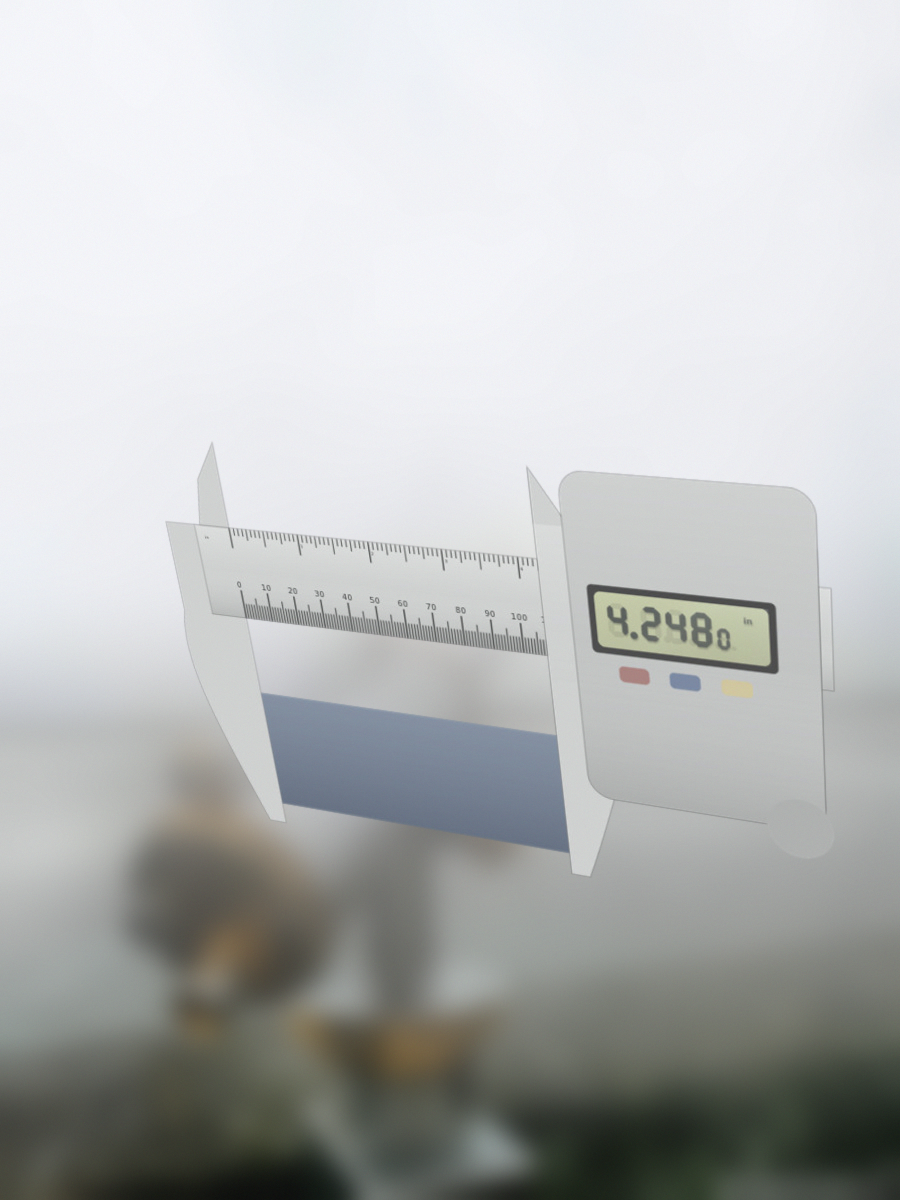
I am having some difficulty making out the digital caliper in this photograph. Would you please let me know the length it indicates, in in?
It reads 4.2480 in
